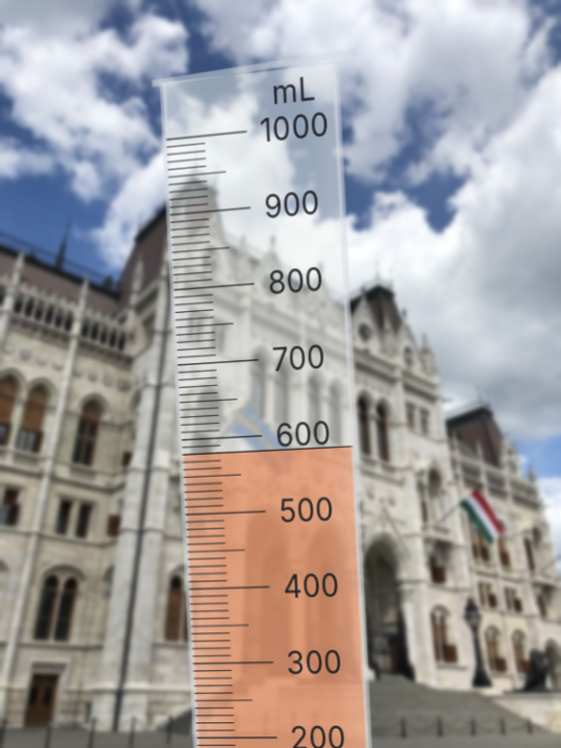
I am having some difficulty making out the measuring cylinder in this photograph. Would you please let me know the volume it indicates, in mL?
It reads 580 mL
